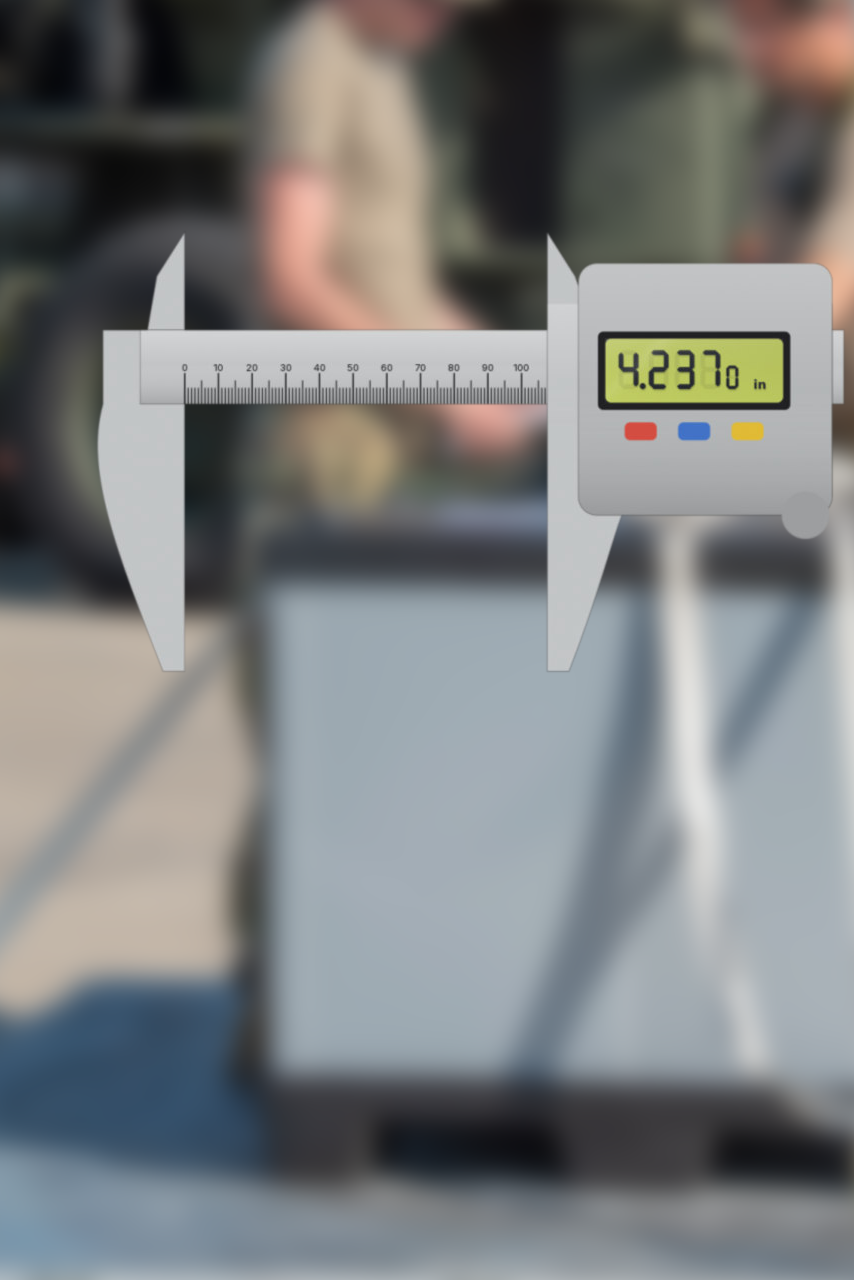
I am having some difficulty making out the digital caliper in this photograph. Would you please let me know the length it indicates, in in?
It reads 4.2370 in
